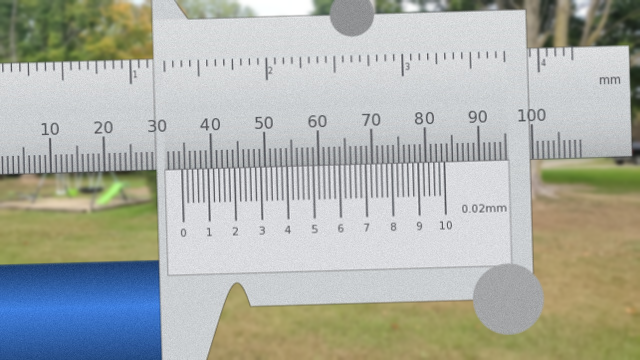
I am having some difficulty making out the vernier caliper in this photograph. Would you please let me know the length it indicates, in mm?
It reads 34.5 mm
